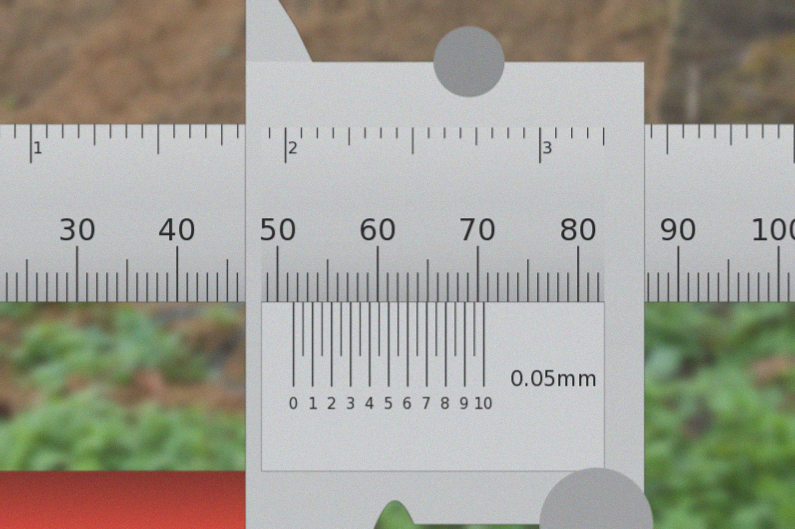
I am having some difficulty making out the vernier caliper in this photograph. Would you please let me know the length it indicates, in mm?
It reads 51.6 mm
